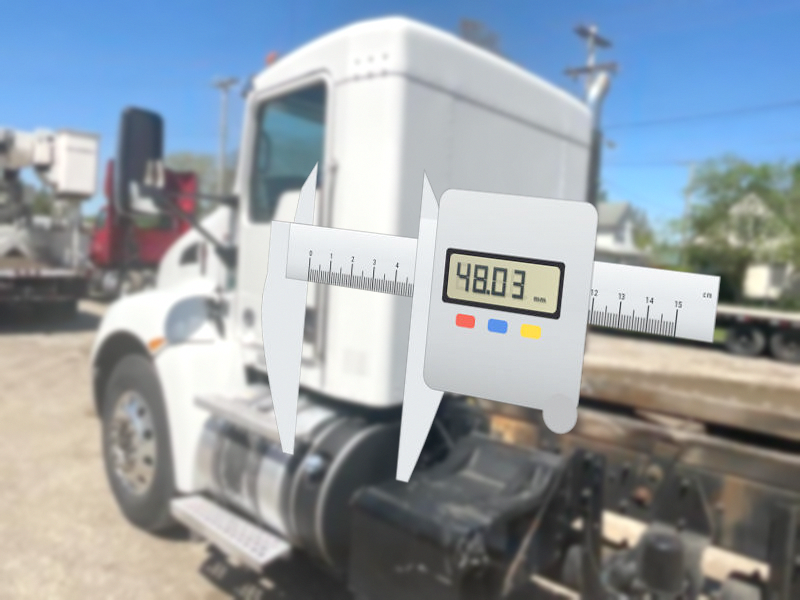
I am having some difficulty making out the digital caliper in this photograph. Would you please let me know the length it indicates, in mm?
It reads 48.03 mm
